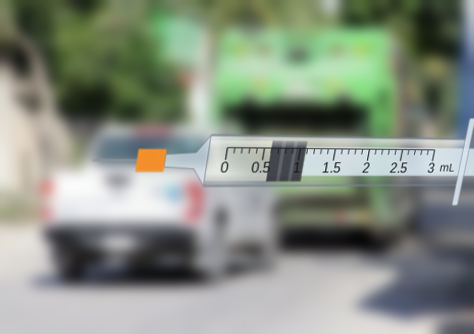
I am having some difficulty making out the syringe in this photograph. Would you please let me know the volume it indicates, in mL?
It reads 0.6 mL
